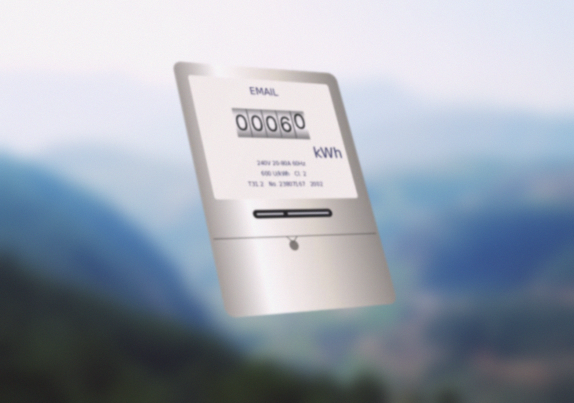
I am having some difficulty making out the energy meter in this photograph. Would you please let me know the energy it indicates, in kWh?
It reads 60 kWh
